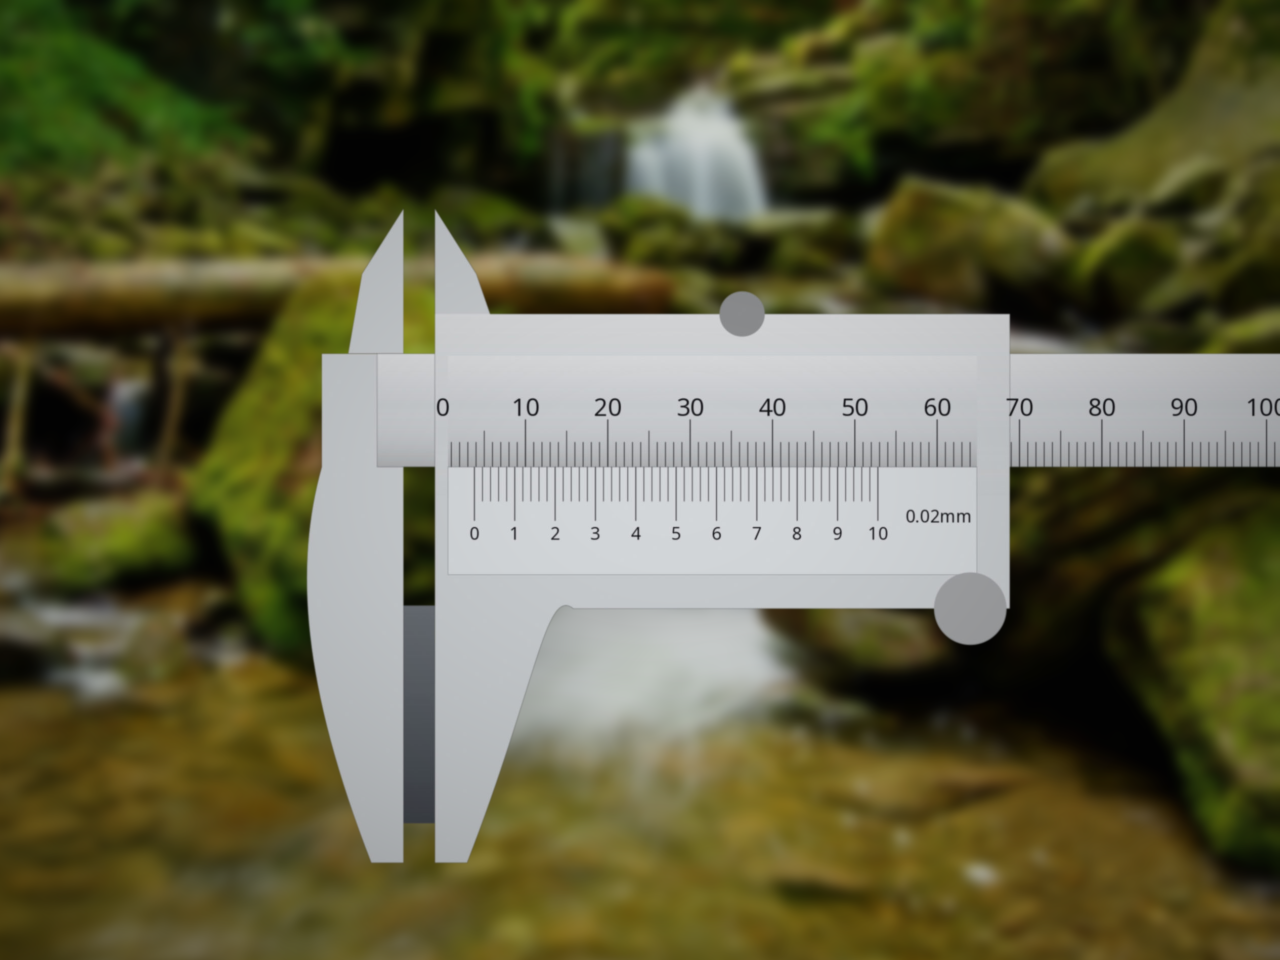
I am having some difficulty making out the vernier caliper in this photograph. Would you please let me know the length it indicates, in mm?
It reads 3.8 mm
